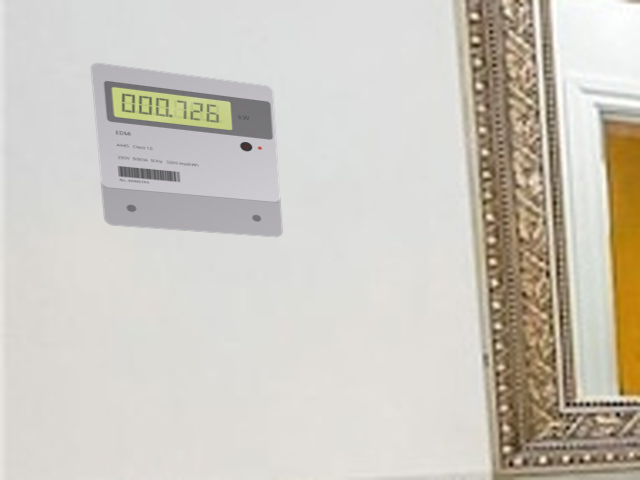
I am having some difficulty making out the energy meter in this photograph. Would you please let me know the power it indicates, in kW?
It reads 0.726 kW
